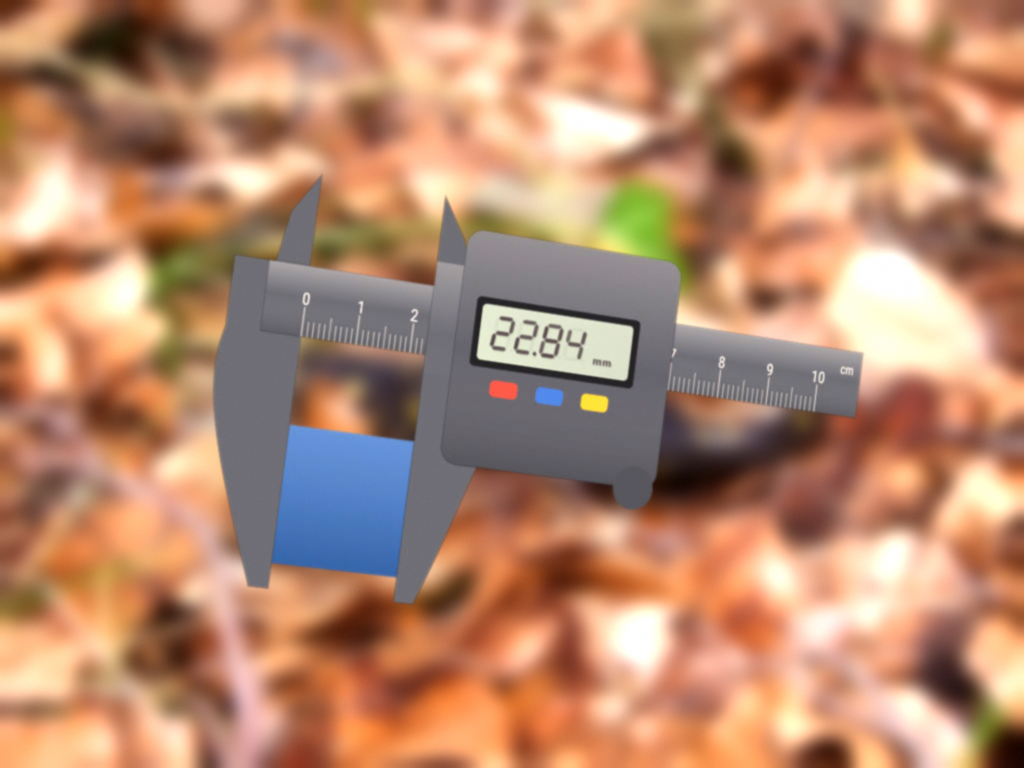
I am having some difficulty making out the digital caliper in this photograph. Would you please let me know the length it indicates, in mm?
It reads 22.84 mm
